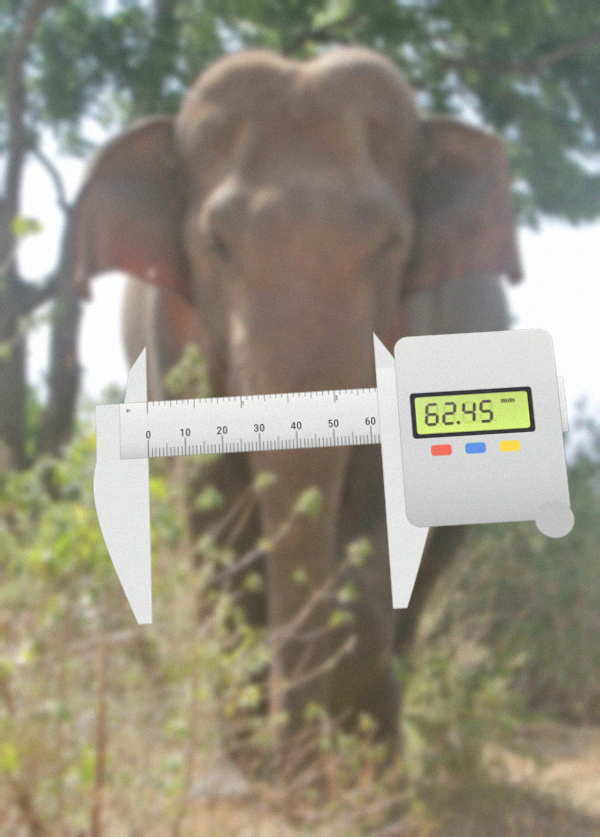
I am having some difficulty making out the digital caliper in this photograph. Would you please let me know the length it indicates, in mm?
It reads 62.45 mm
